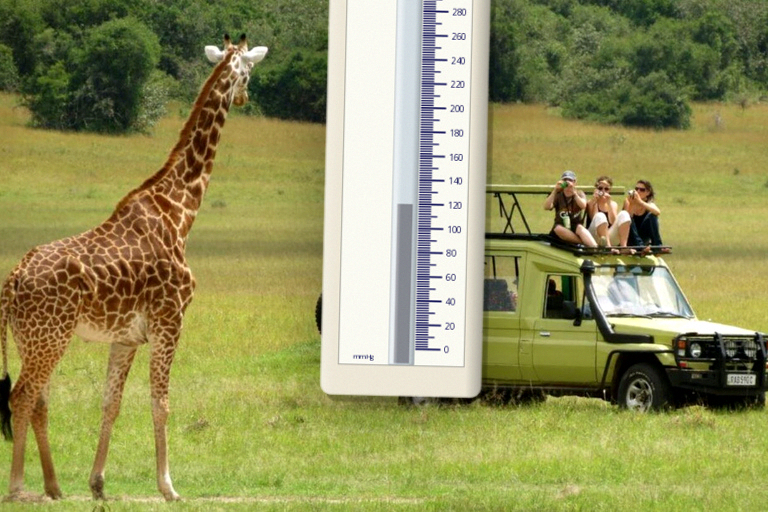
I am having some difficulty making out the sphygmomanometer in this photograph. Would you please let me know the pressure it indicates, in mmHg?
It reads 120 mmHg
